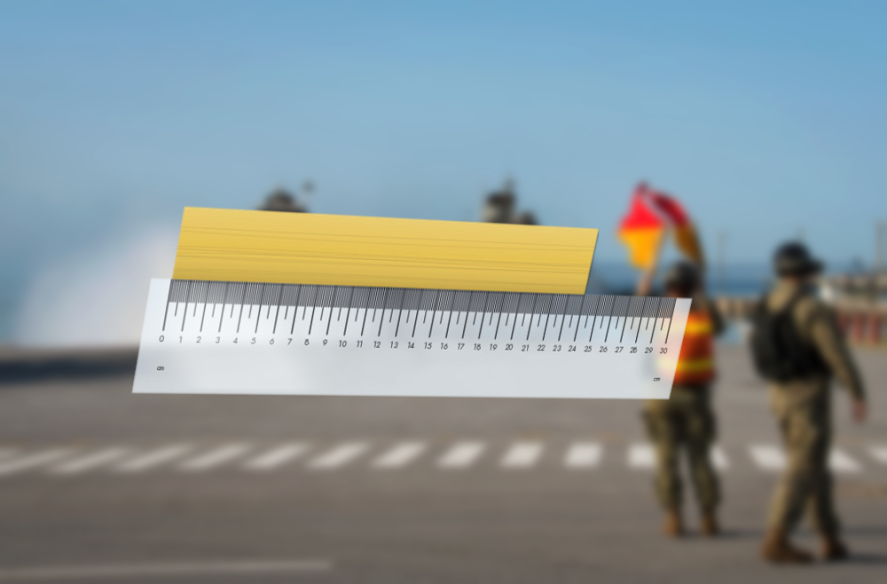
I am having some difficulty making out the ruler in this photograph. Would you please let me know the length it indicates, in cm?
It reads 24 cm
